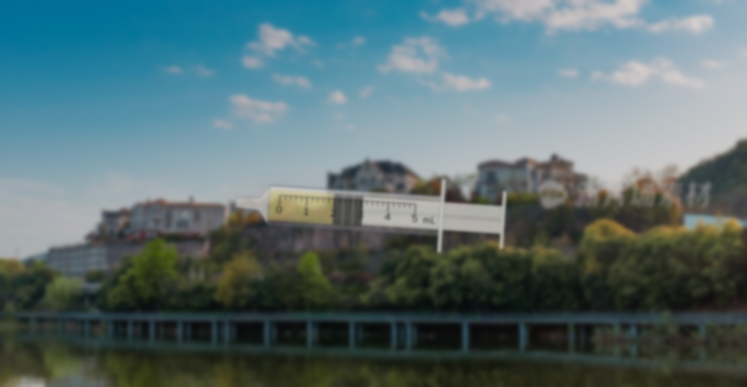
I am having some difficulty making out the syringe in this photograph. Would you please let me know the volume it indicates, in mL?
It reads 2 mL
